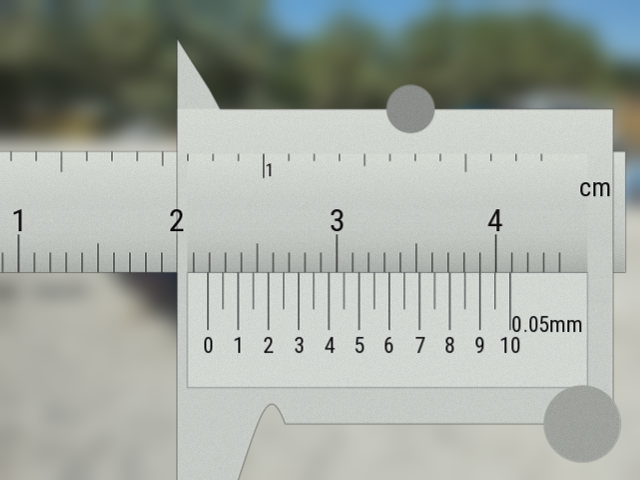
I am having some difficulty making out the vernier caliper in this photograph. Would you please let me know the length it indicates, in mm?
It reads 21.9 mm
